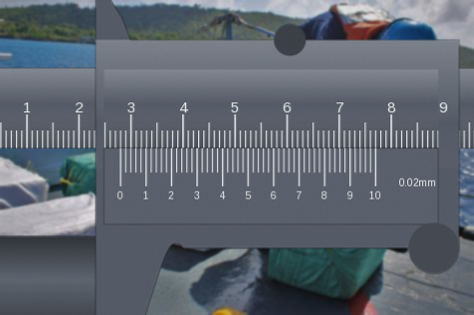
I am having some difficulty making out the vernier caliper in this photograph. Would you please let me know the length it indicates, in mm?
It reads 28.0 mm
